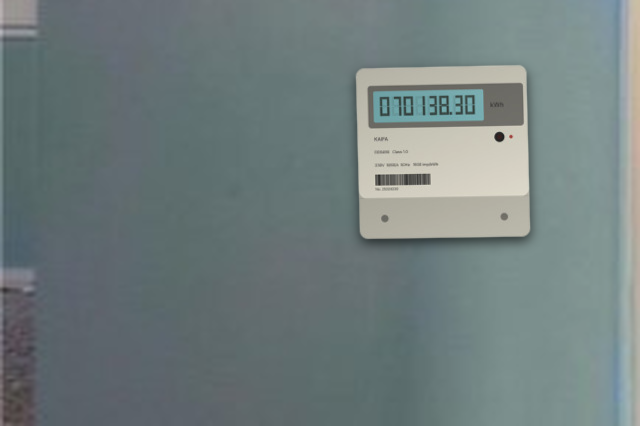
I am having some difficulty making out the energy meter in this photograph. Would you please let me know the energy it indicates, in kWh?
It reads 70138.30 kWh
